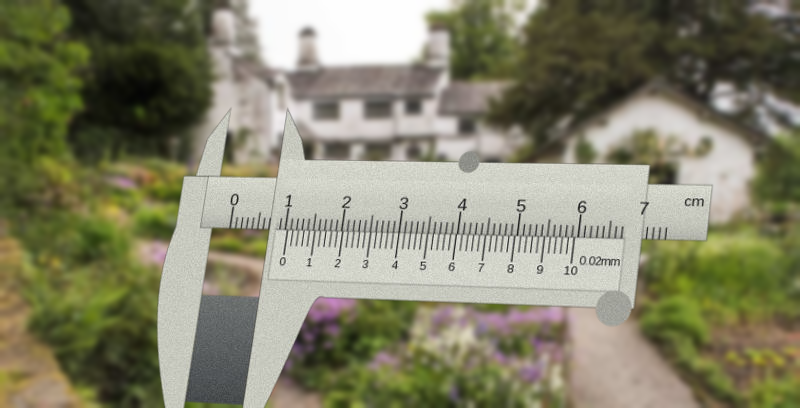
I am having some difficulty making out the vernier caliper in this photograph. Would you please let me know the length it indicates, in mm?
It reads 10.4 mm
